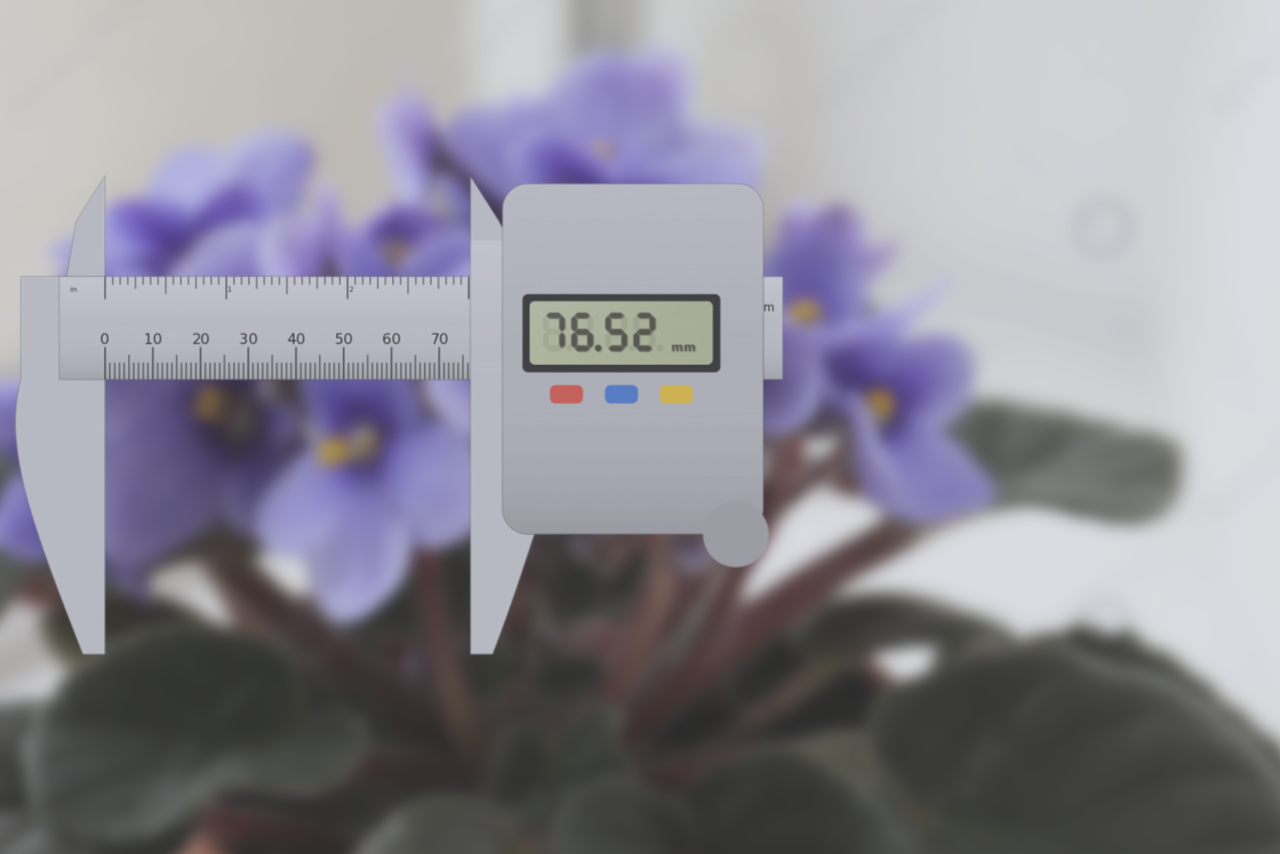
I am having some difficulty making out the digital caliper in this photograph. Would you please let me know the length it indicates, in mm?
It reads 76.52 mm
